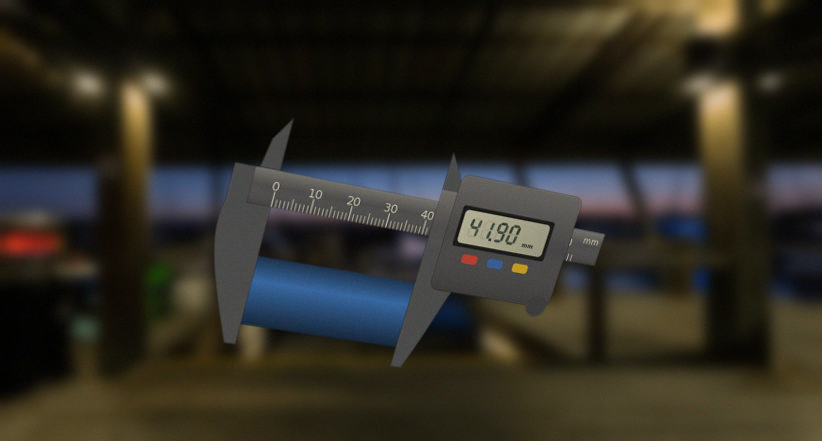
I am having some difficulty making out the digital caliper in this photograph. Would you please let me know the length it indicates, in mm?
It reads 41.90 mm
